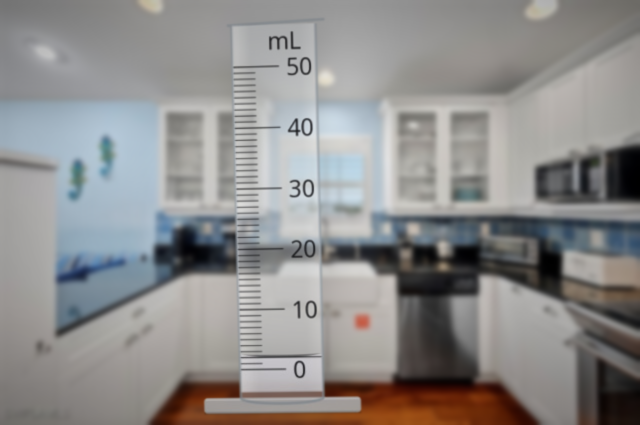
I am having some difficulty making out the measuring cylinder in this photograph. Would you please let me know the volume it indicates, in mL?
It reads 2 mL
